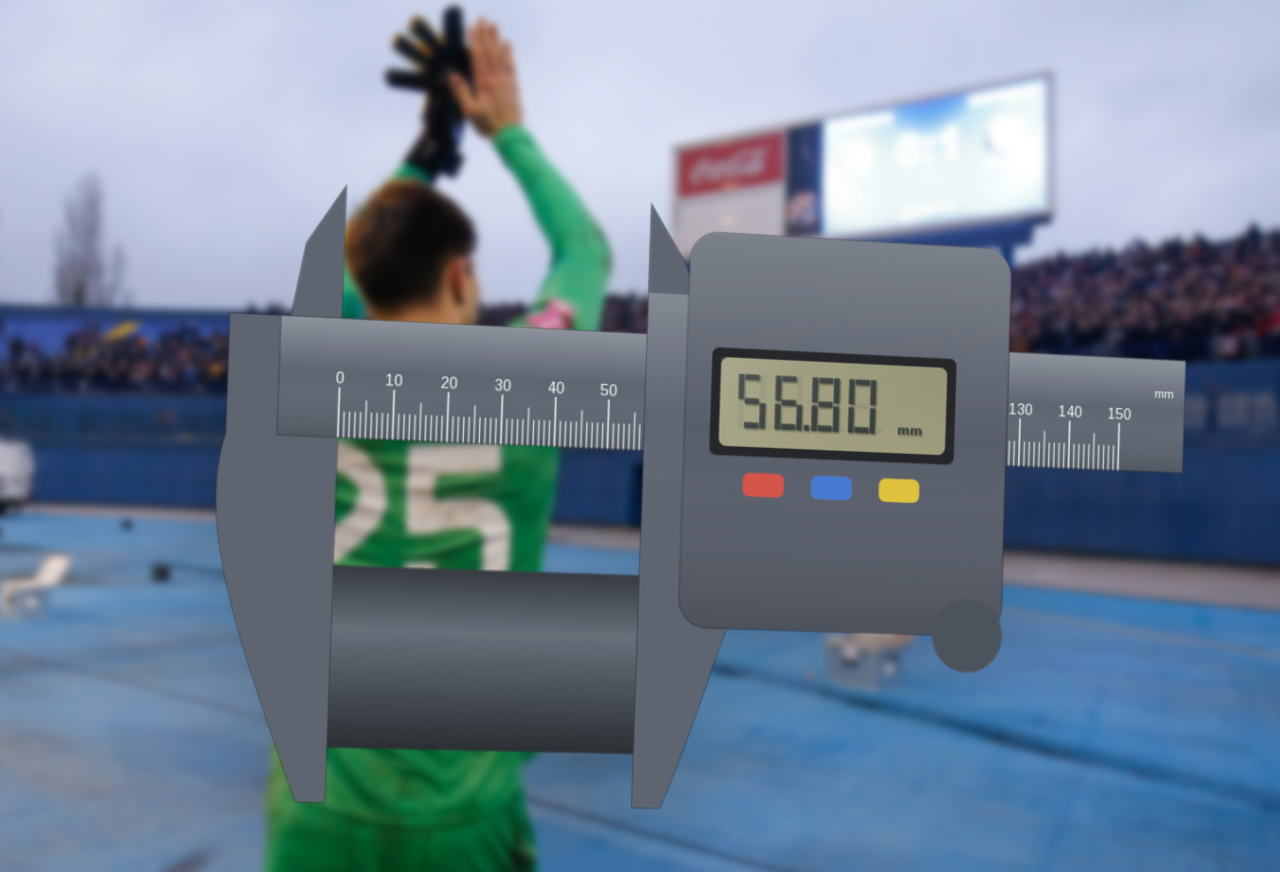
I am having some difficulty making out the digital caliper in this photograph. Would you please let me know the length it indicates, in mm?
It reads 56.80 mm
